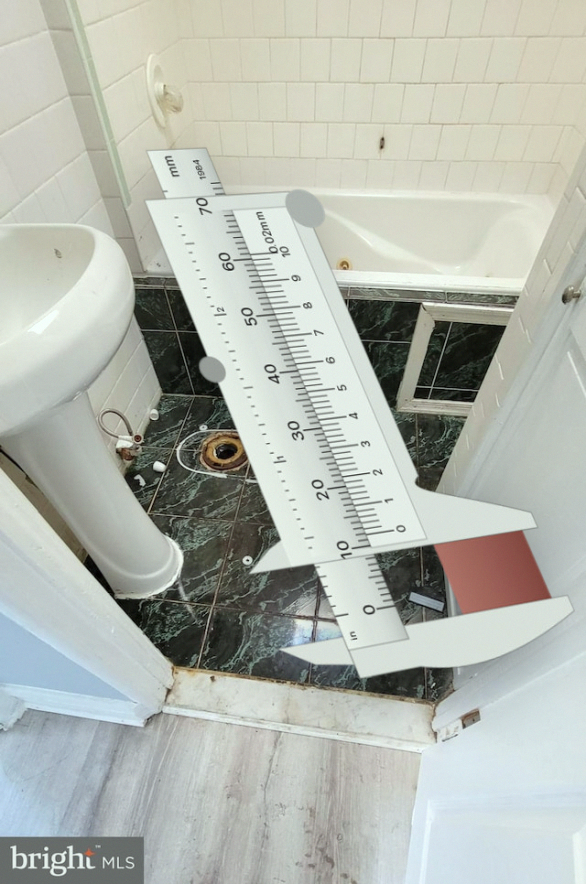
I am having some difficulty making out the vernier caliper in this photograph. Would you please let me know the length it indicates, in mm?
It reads 11.8 mm
